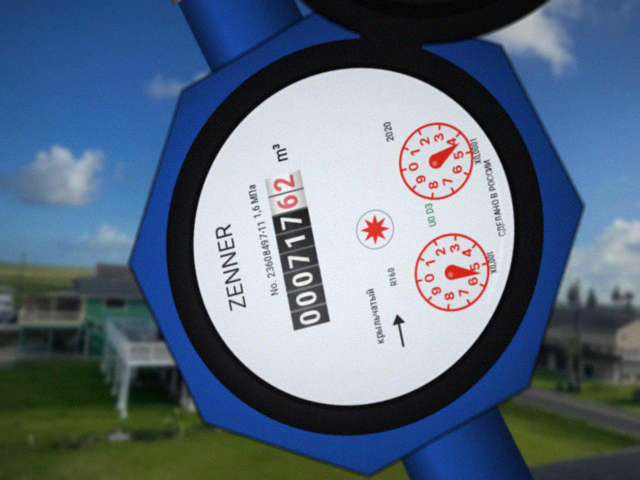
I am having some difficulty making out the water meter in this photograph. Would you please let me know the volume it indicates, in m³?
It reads 717.6254 m³
